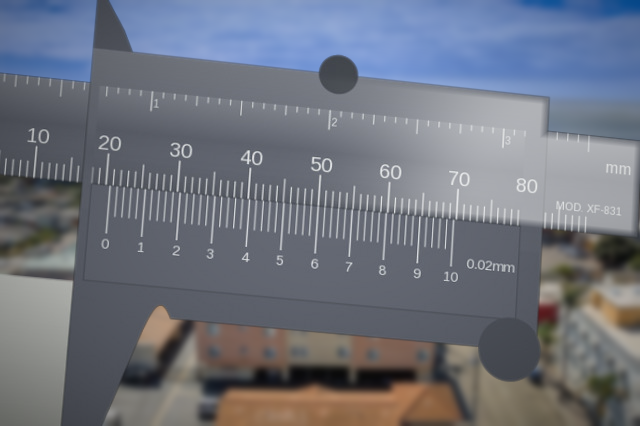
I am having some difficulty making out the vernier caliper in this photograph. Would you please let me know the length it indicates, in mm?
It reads 20.6 mm
